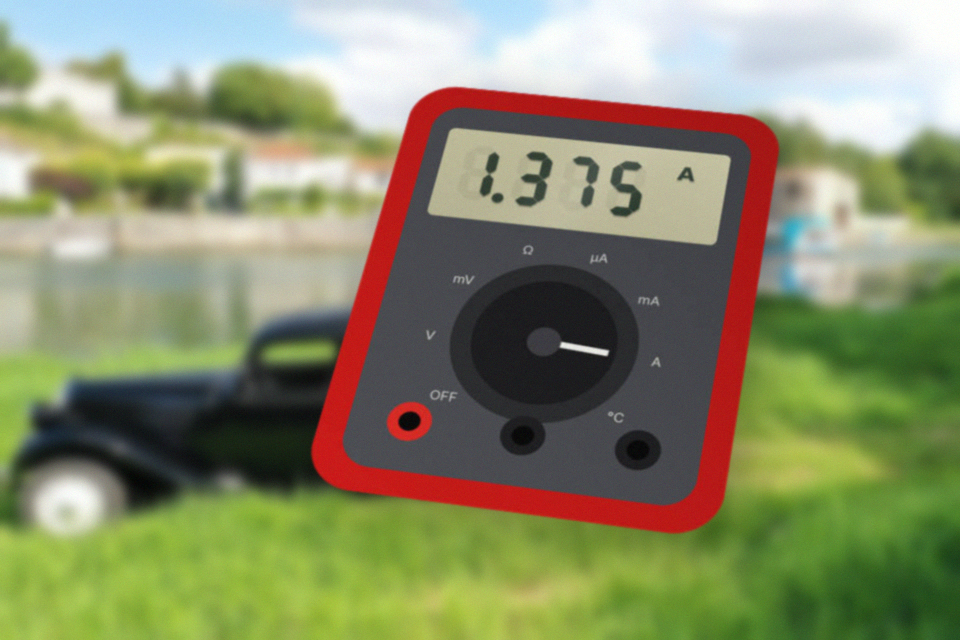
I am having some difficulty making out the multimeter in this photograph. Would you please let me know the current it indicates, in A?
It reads 1.375 A
